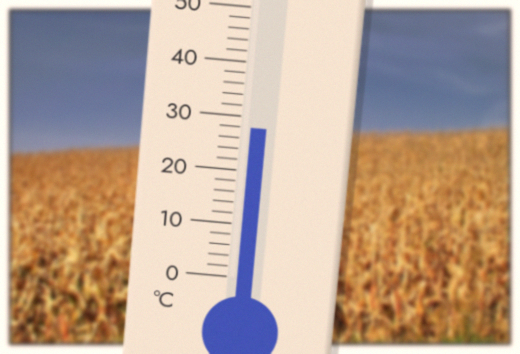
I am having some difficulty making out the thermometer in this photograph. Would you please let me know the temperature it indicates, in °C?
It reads 28 °C
